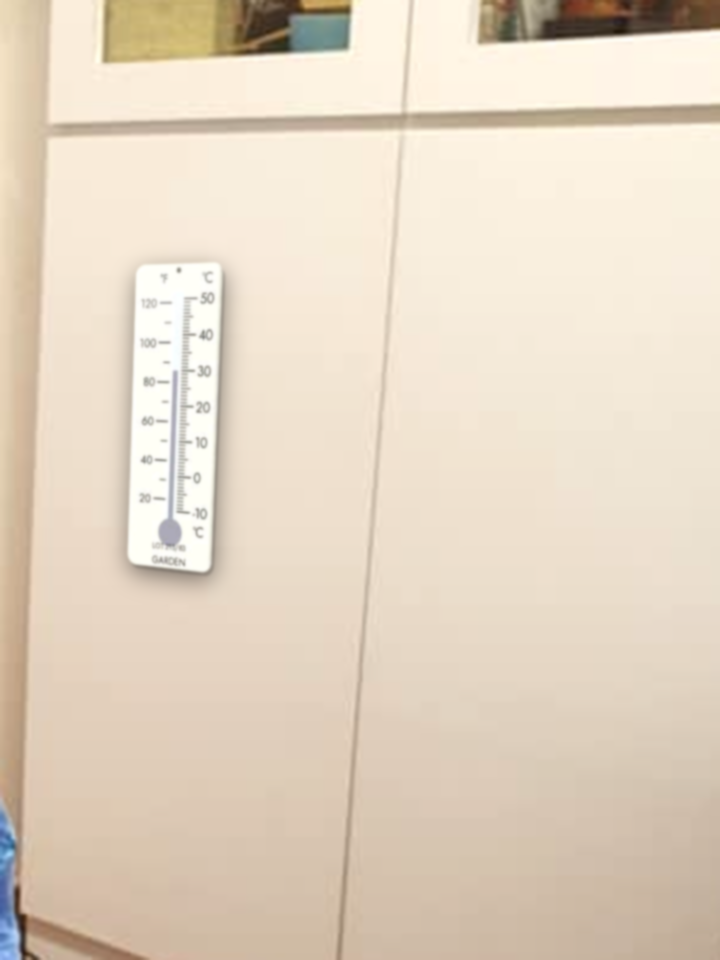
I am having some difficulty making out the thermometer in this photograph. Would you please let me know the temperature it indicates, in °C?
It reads 30 °C
